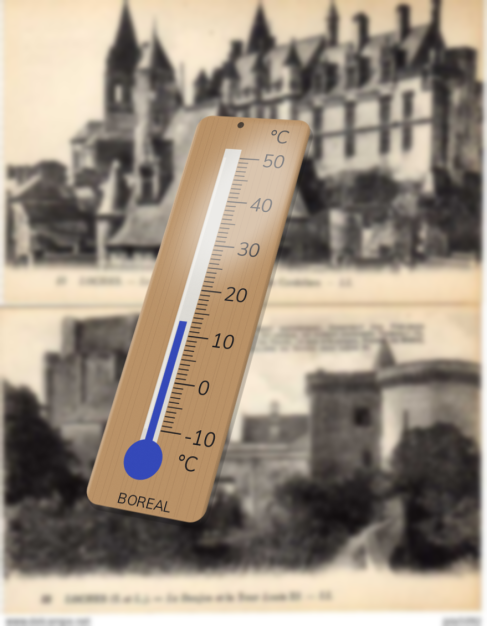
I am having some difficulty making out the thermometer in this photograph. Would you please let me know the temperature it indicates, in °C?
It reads 13 °C
